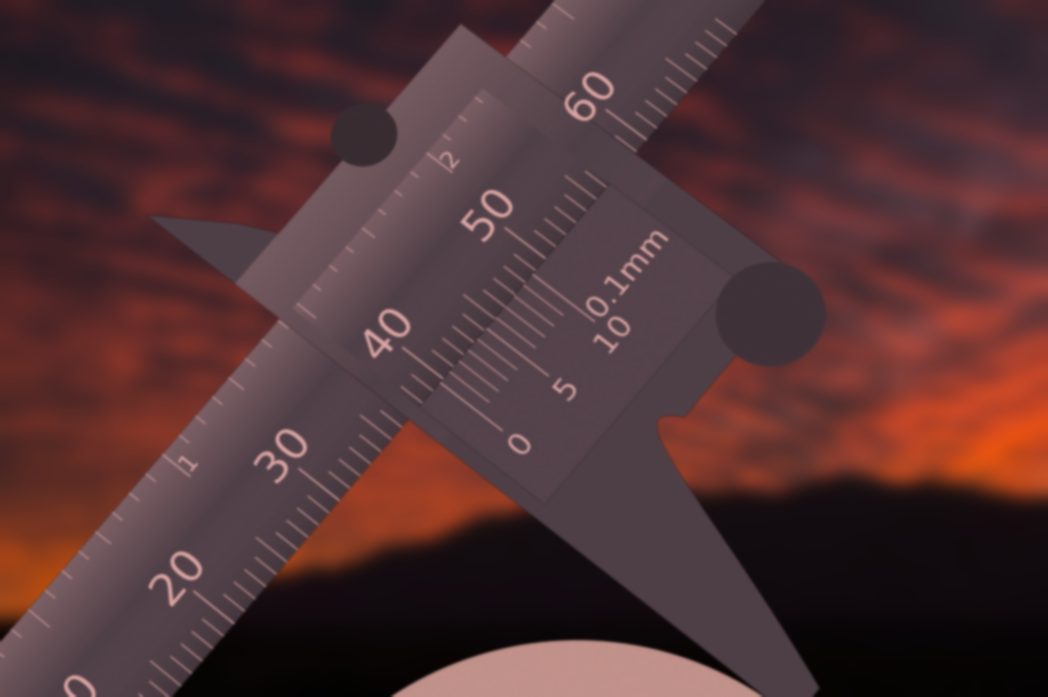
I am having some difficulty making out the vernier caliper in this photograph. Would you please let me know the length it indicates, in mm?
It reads 39.7 mm
